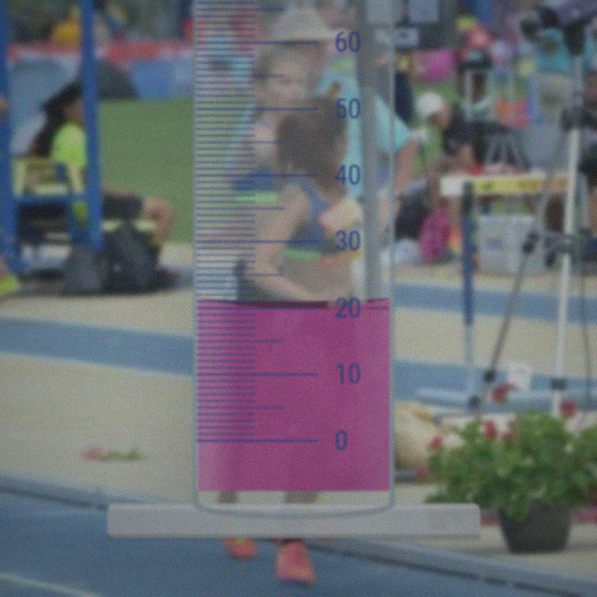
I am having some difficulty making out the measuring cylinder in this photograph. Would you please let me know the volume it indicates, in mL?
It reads 20 mL
